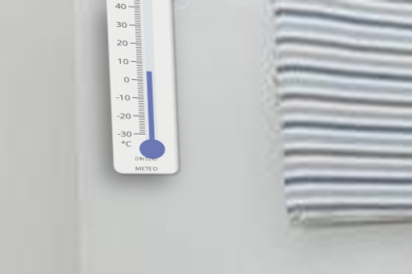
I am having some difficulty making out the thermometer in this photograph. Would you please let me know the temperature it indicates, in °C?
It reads 5 °C
